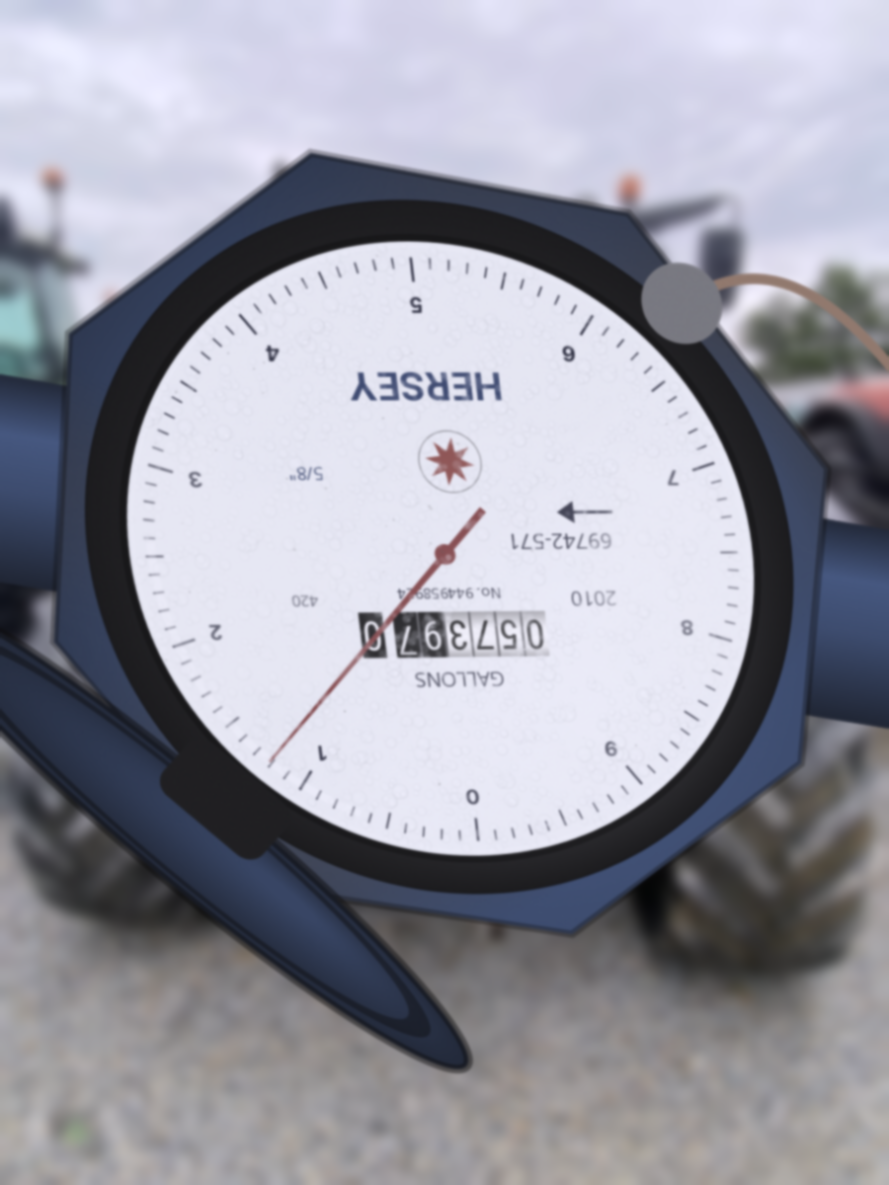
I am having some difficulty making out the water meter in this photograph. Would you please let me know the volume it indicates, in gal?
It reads 573971.2 gal
